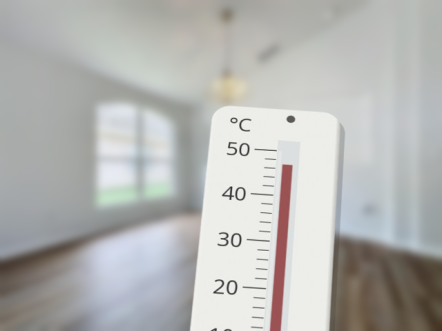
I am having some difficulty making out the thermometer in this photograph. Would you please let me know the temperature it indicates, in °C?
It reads 47 °C
